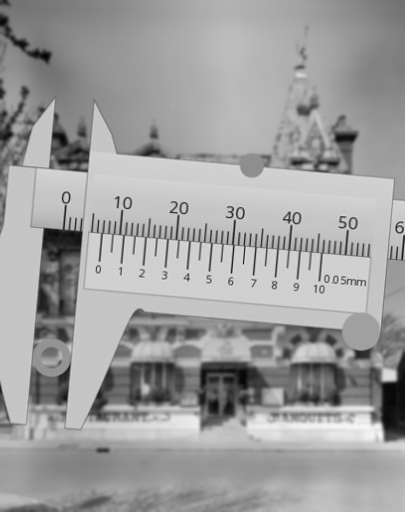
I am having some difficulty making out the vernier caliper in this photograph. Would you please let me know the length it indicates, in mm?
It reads 6.8 mm
